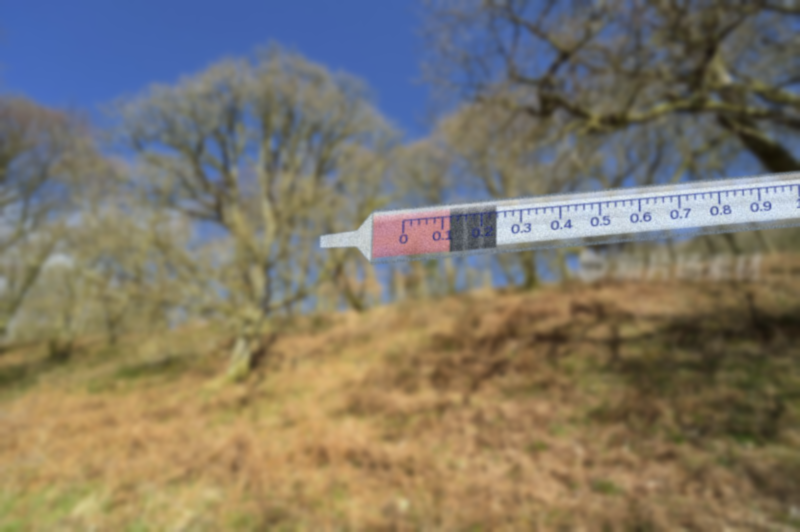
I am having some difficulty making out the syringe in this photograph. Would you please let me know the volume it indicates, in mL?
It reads 0.12 mL
